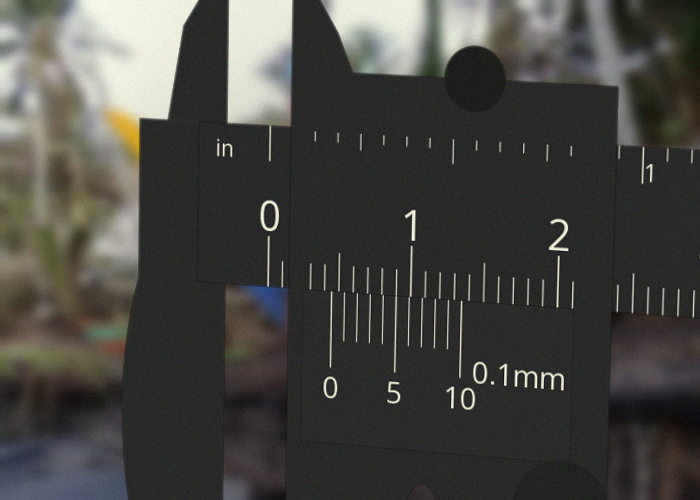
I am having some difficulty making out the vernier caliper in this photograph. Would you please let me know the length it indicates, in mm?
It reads 4.5 mm
